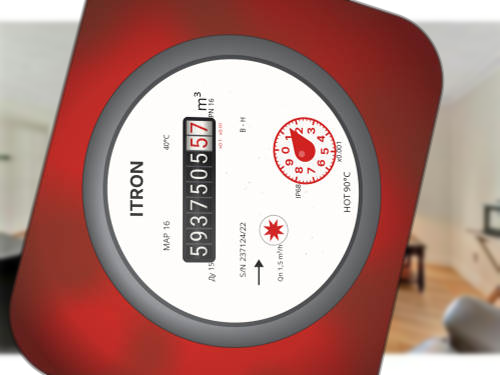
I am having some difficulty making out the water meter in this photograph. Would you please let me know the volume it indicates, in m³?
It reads 5937505.571 m³
